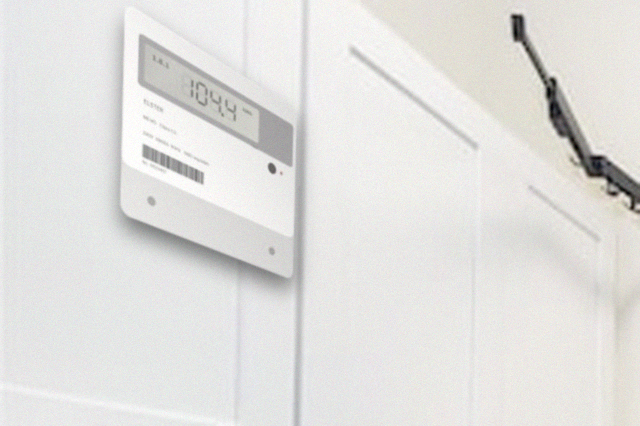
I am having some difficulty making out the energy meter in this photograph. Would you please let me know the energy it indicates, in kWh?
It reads 104.4 kWh
